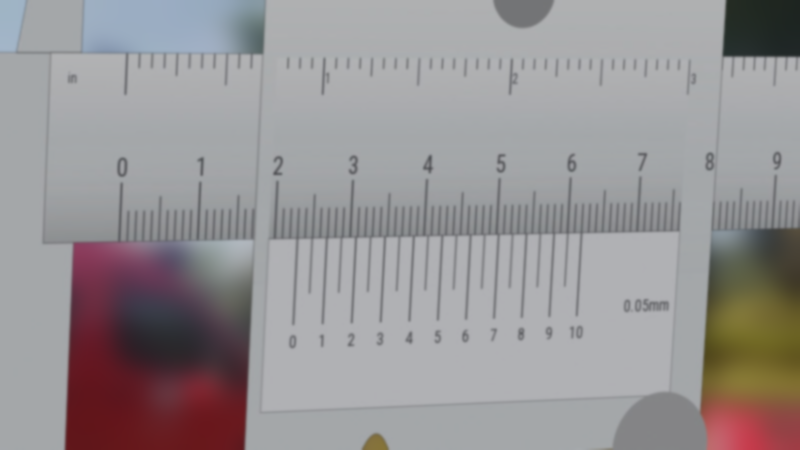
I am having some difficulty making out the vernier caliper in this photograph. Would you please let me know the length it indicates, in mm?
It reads 23.0 mm
